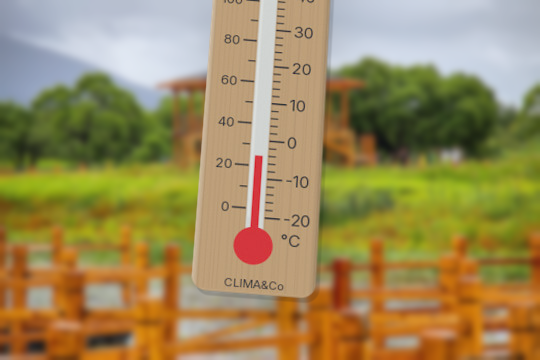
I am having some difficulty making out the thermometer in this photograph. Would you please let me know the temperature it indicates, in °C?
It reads -4 °C
